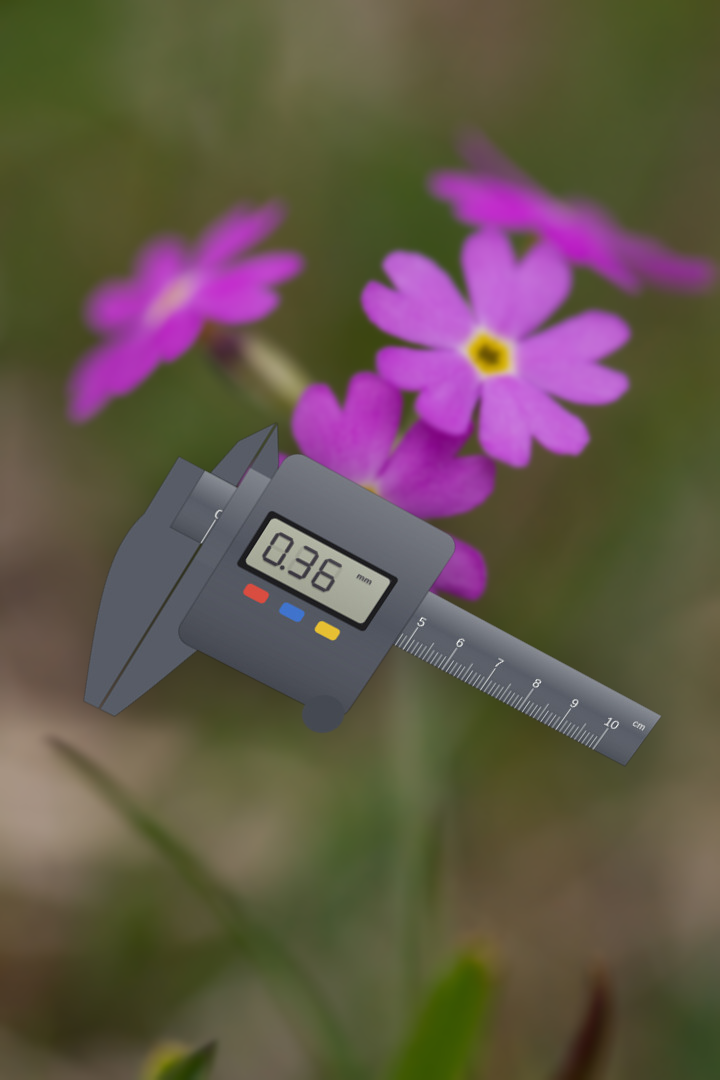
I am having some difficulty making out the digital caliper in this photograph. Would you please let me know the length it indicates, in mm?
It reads 0.36 mm
